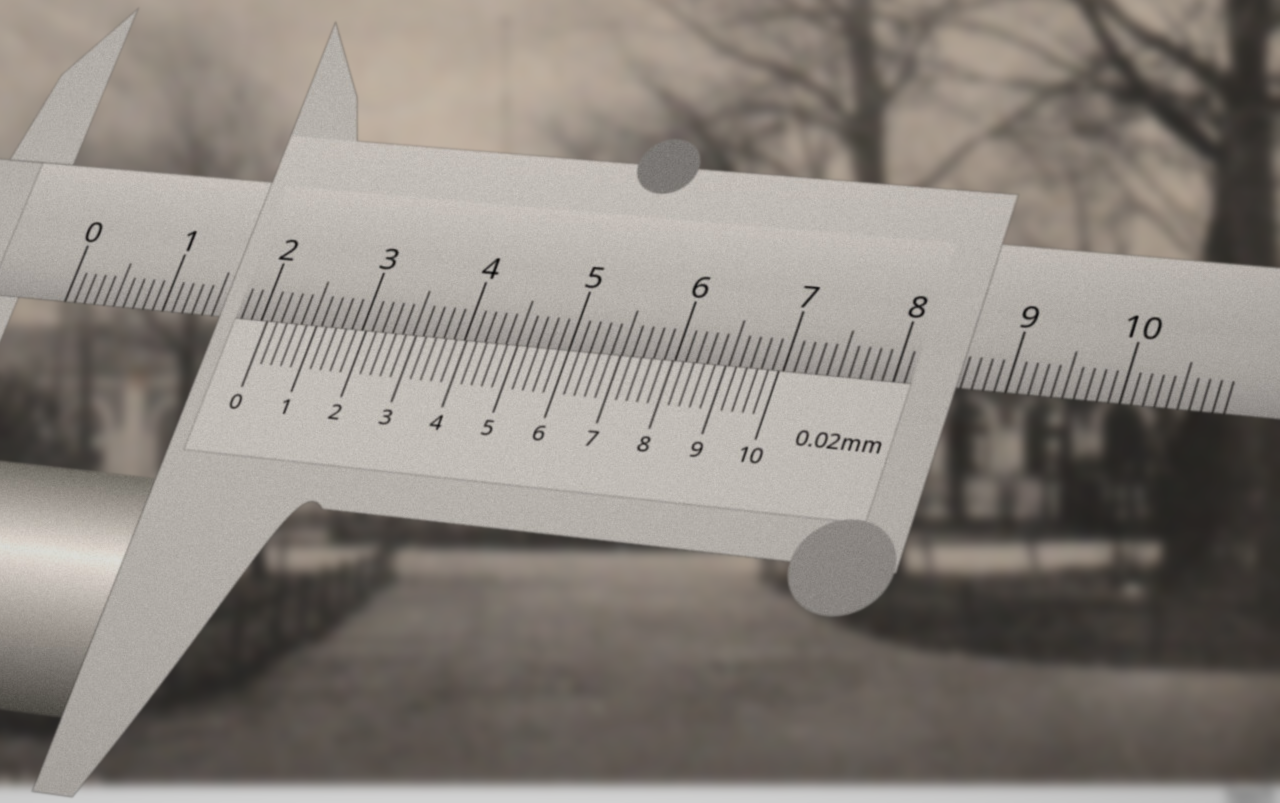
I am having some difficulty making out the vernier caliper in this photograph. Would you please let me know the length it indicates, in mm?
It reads 20.6 mm
